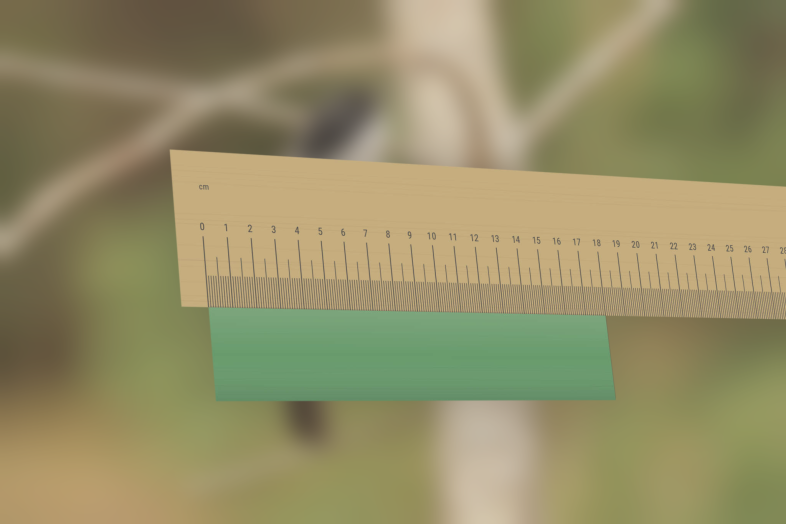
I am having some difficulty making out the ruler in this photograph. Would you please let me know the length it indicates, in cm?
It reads 18 cm
